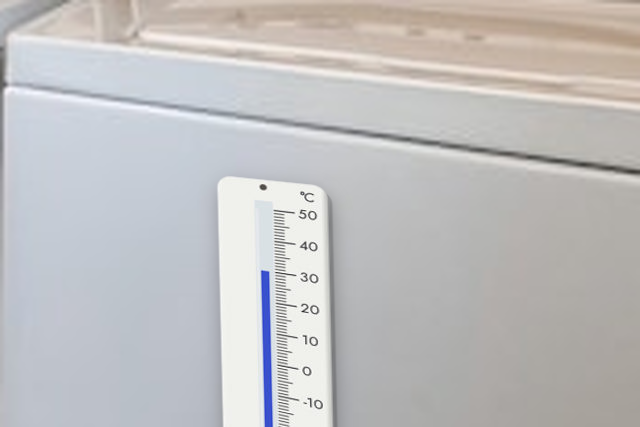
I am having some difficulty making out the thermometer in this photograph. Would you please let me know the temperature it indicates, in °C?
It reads 30 °C
